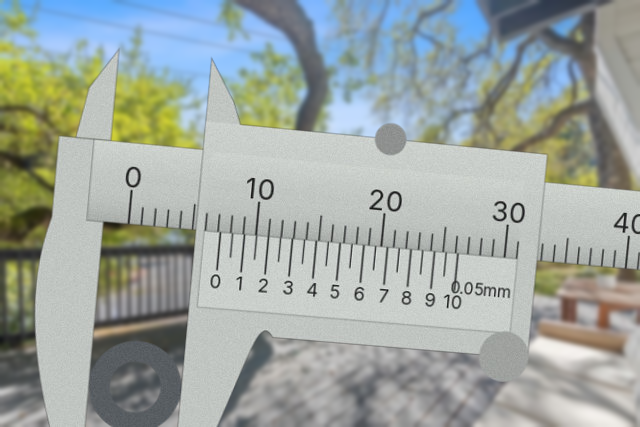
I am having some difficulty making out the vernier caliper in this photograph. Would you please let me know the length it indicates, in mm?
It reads 7.2 mm
